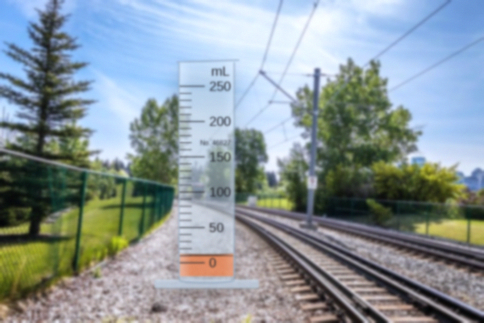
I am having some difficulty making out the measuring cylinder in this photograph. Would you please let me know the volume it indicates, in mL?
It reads 10 mL
